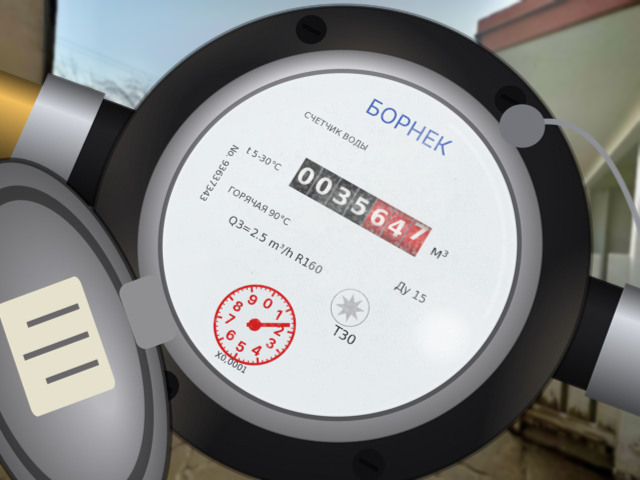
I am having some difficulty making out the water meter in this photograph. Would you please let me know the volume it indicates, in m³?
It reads 35.6471 m³
